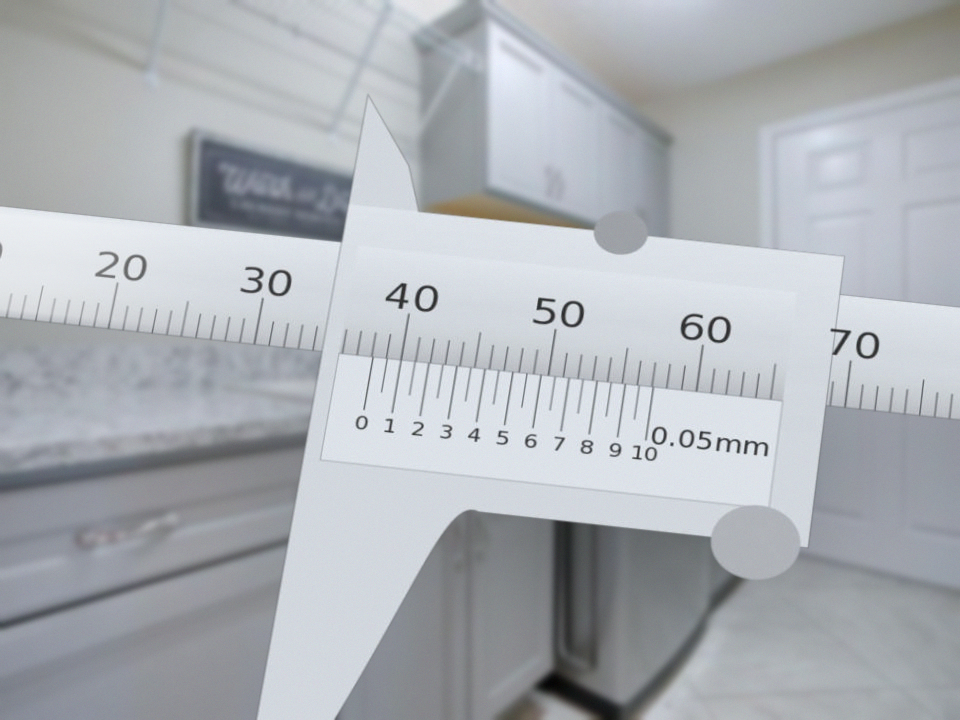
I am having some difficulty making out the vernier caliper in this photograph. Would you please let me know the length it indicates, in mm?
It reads 38.1 mm
